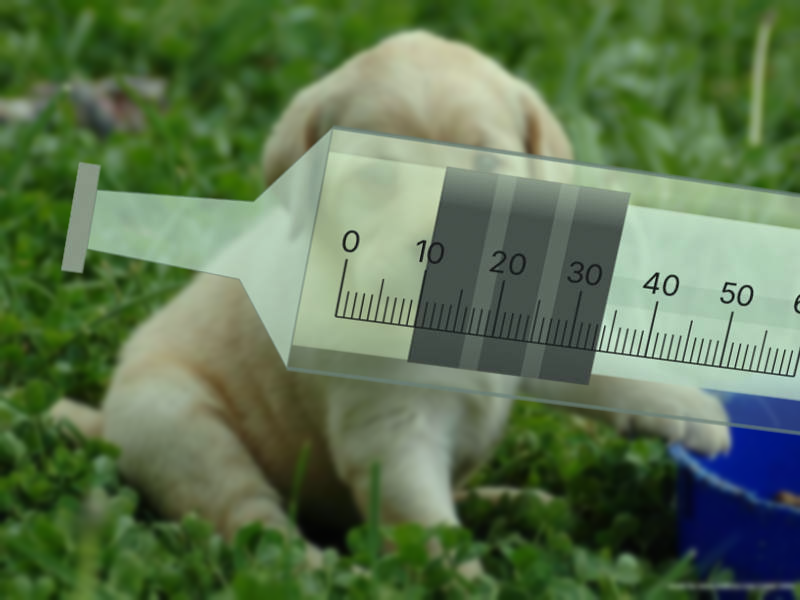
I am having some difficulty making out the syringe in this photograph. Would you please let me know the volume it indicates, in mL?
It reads 10 mL
